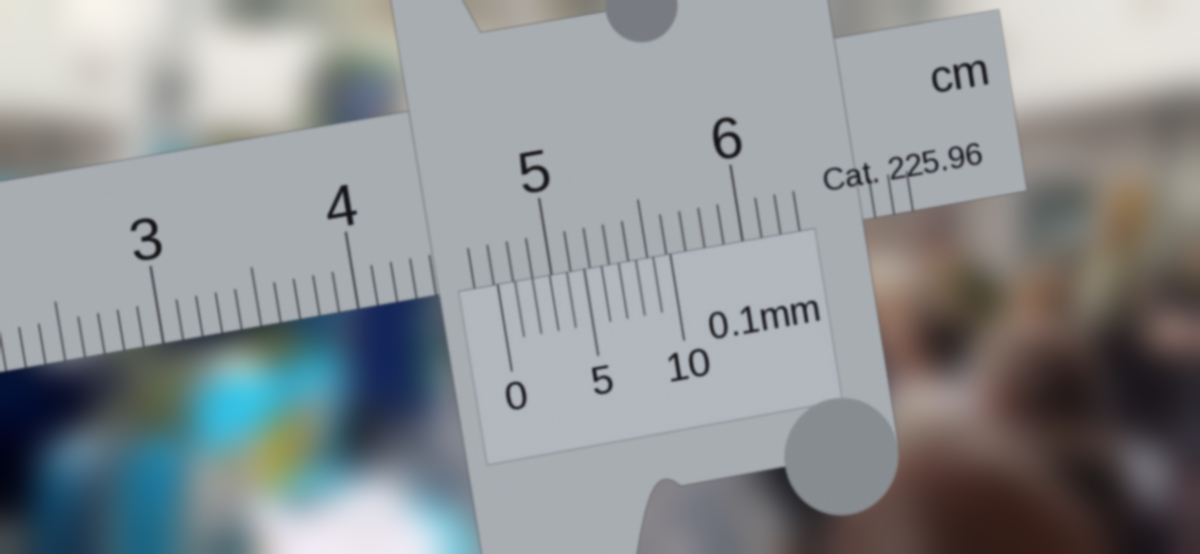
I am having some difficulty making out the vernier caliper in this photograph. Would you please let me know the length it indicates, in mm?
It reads 47.2 mm
